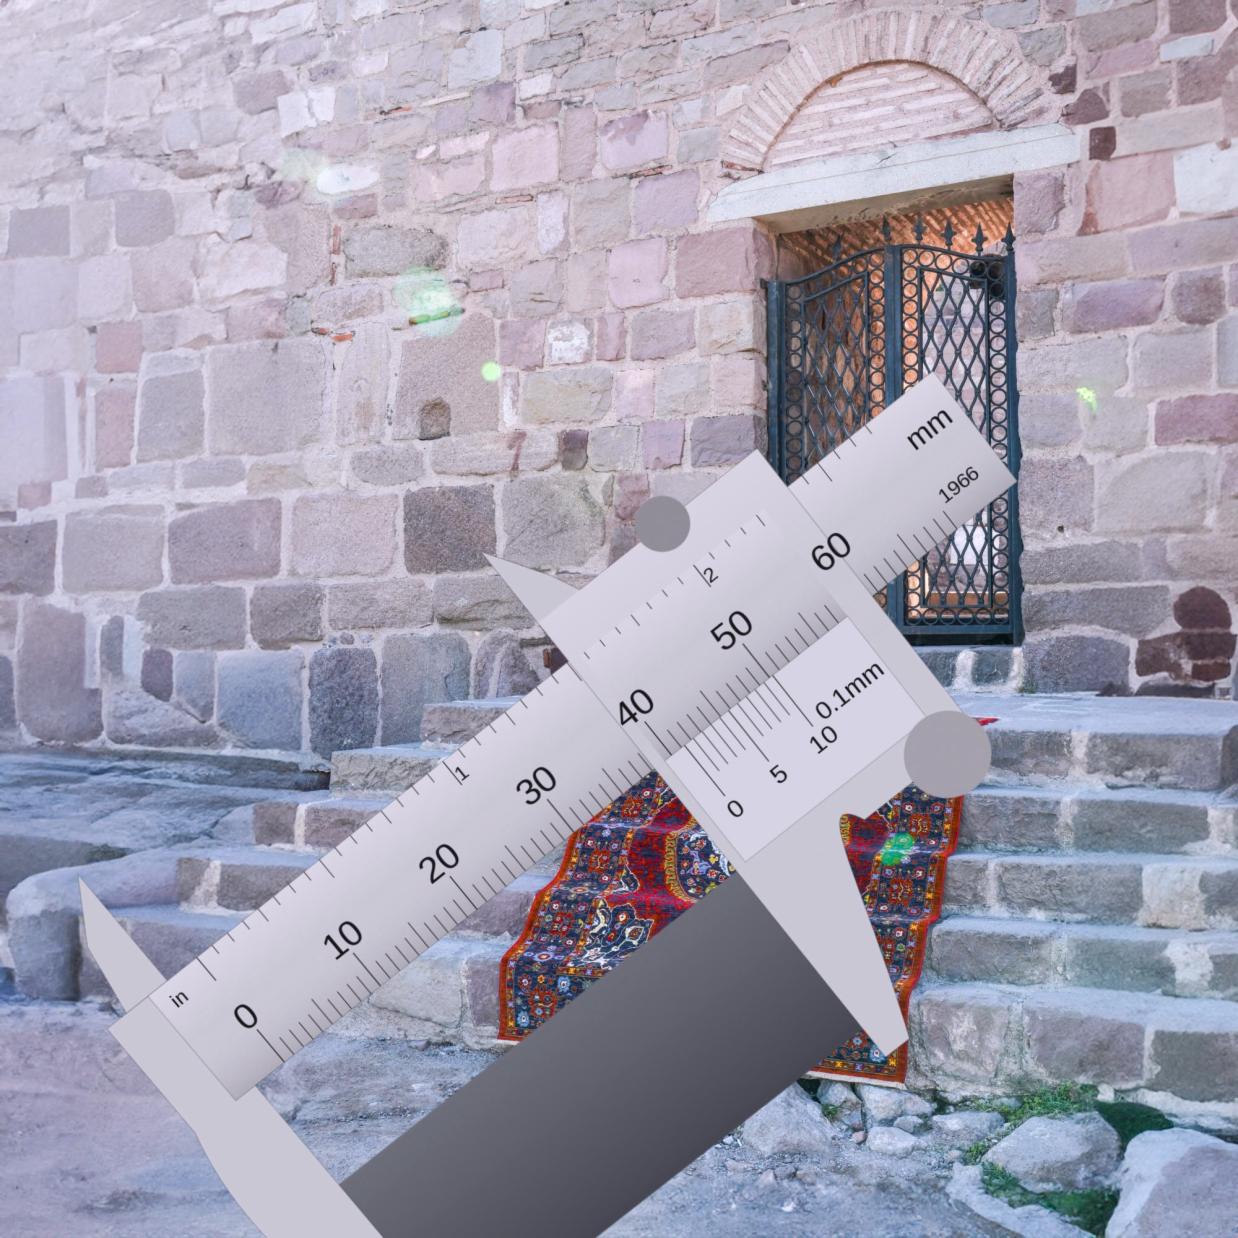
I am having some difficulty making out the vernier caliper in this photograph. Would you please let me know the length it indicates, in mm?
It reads 41.3 mm
